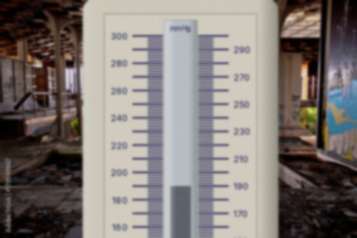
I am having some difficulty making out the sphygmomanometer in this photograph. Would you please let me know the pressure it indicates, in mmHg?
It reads 190 mmHg
